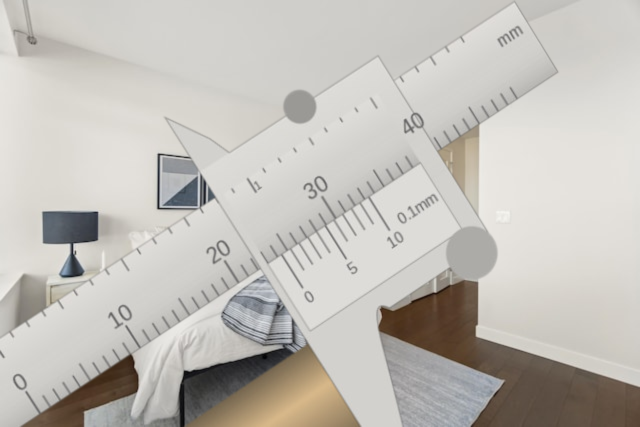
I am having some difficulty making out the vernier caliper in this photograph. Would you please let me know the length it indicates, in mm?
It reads 24.4 mm
